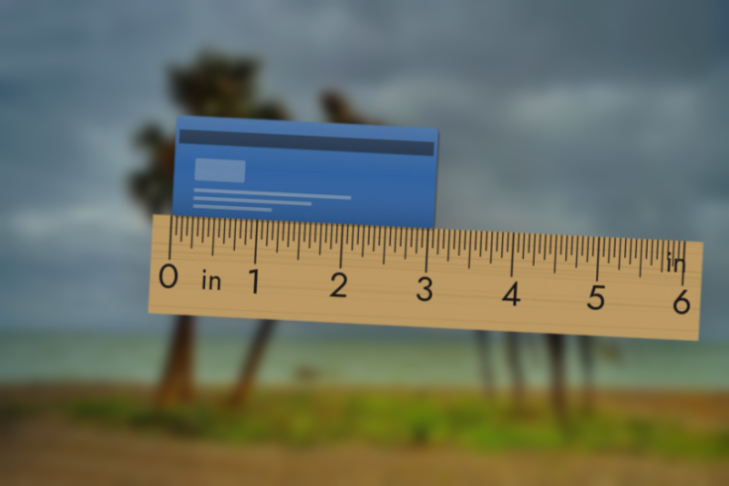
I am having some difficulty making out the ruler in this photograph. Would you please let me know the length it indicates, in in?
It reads 3.0625 in
